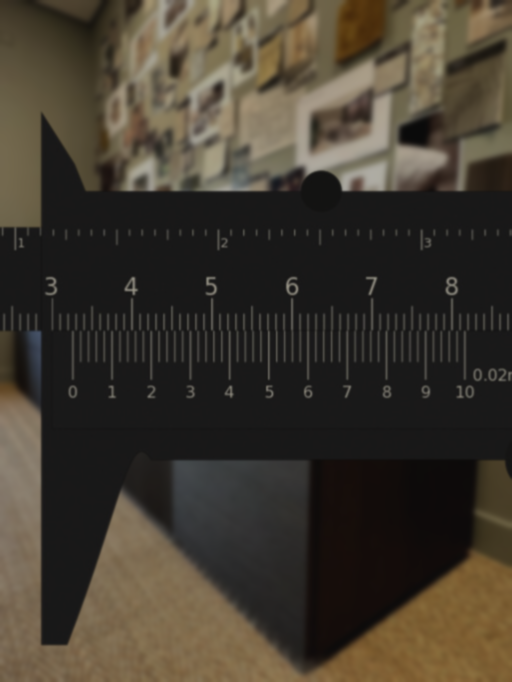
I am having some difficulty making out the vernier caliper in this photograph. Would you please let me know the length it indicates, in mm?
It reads 32.6 mm
